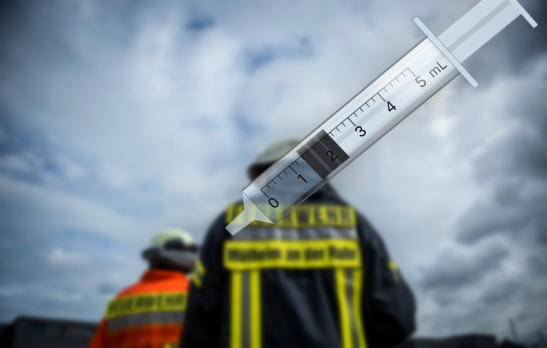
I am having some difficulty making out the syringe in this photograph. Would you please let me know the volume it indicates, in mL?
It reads 1.4 mL
